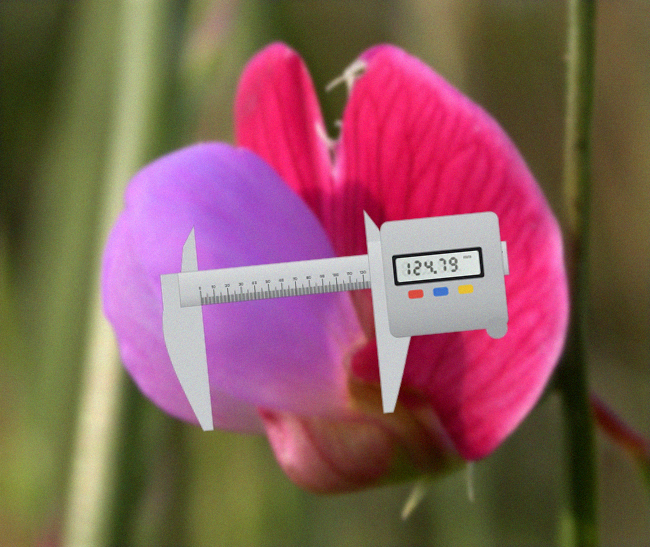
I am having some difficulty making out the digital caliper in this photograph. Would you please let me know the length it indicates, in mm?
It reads 124.79 mm
